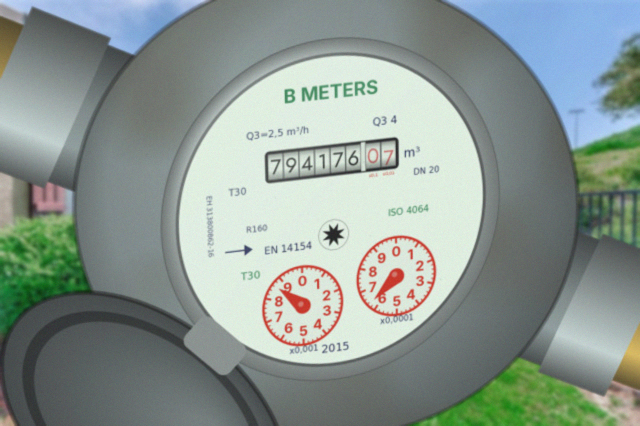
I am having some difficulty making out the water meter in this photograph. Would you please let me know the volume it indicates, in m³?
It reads 794176.0686 m³
